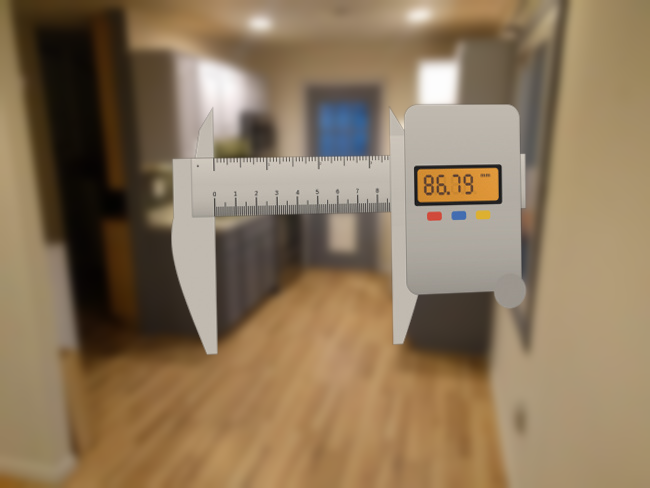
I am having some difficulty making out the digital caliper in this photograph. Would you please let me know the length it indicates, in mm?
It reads 86.79 mm
